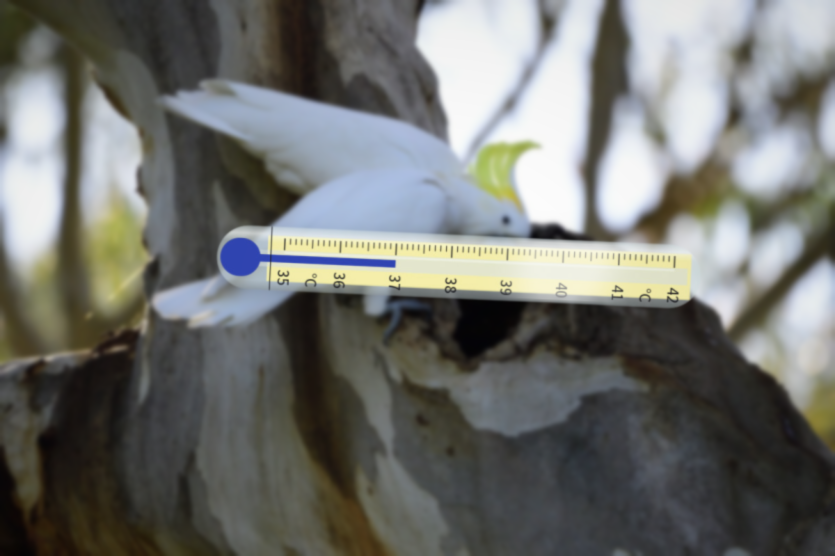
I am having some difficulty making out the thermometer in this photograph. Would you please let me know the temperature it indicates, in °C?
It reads 37 °C
